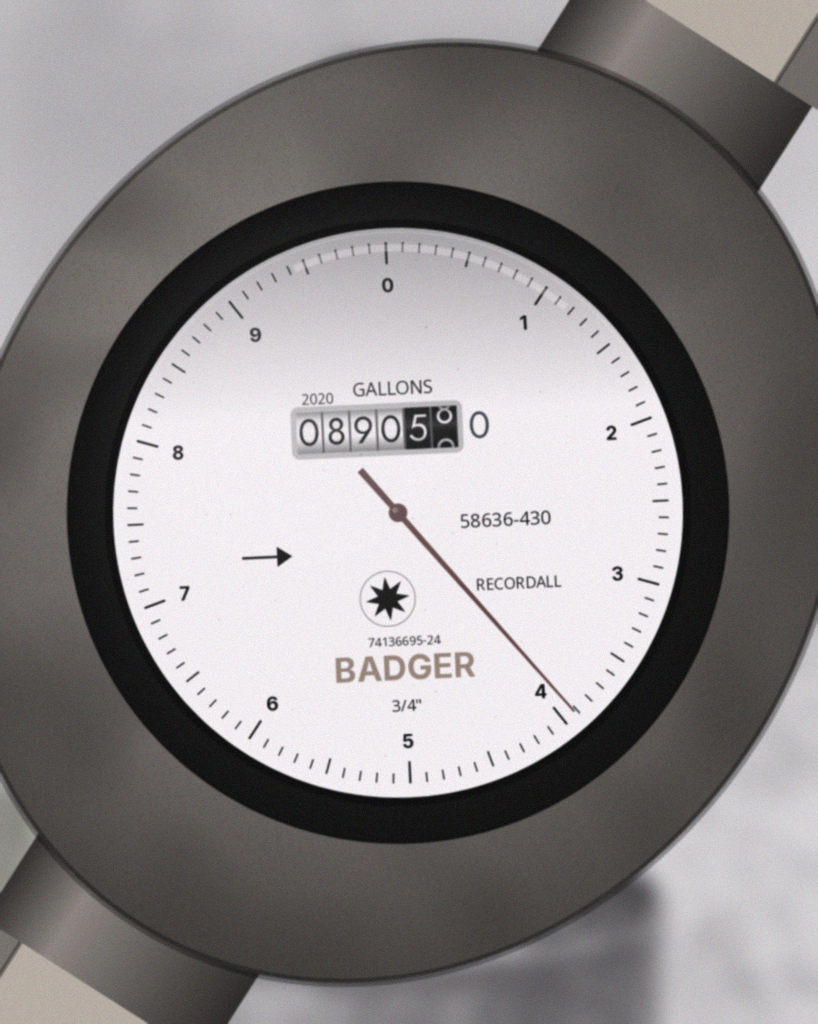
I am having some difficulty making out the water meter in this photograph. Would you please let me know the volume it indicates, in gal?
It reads 890583.9 gal
